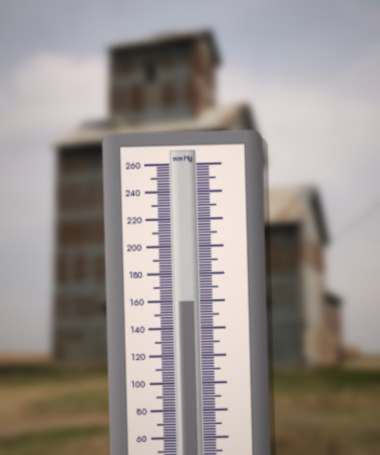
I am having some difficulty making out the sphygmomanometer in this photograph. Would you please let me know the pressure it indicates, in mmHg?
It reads 160 mmHg
